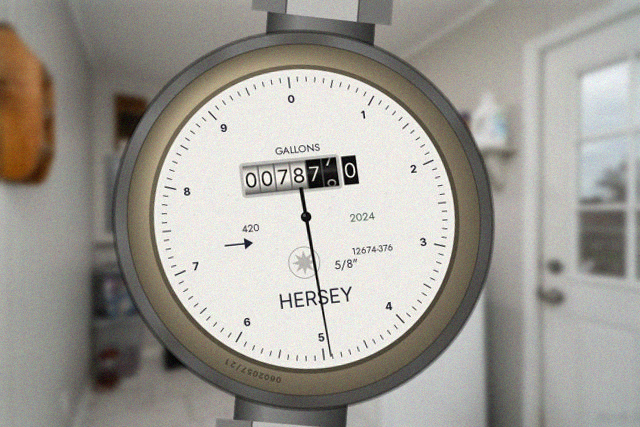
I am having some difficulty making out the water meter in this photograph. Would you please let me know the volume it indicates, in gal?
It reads 78774.9 gal
